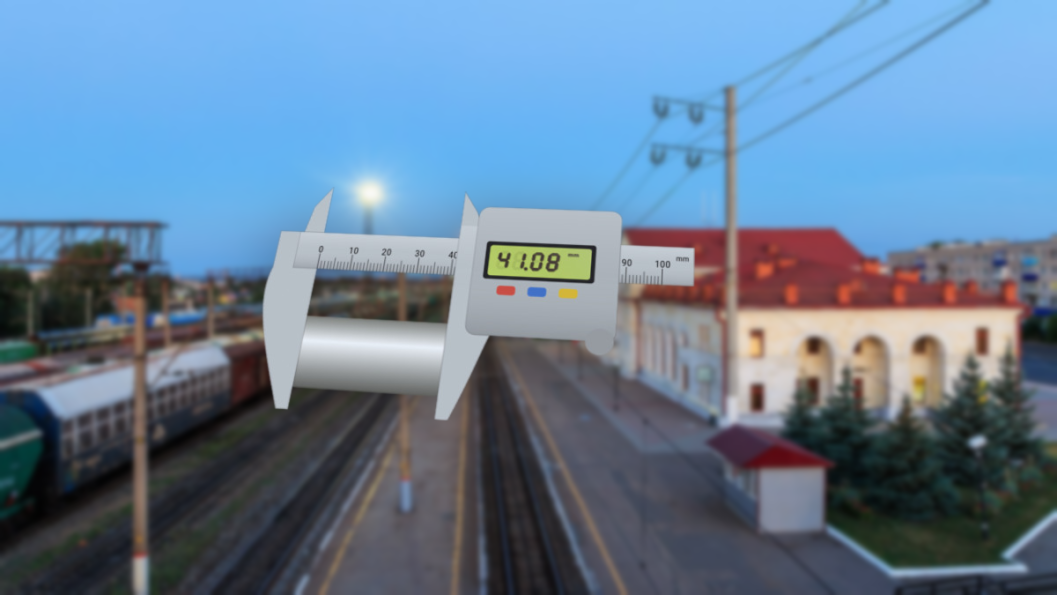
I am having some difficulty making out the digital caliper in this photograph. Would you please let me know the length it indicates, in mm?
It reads 41.08 mm
